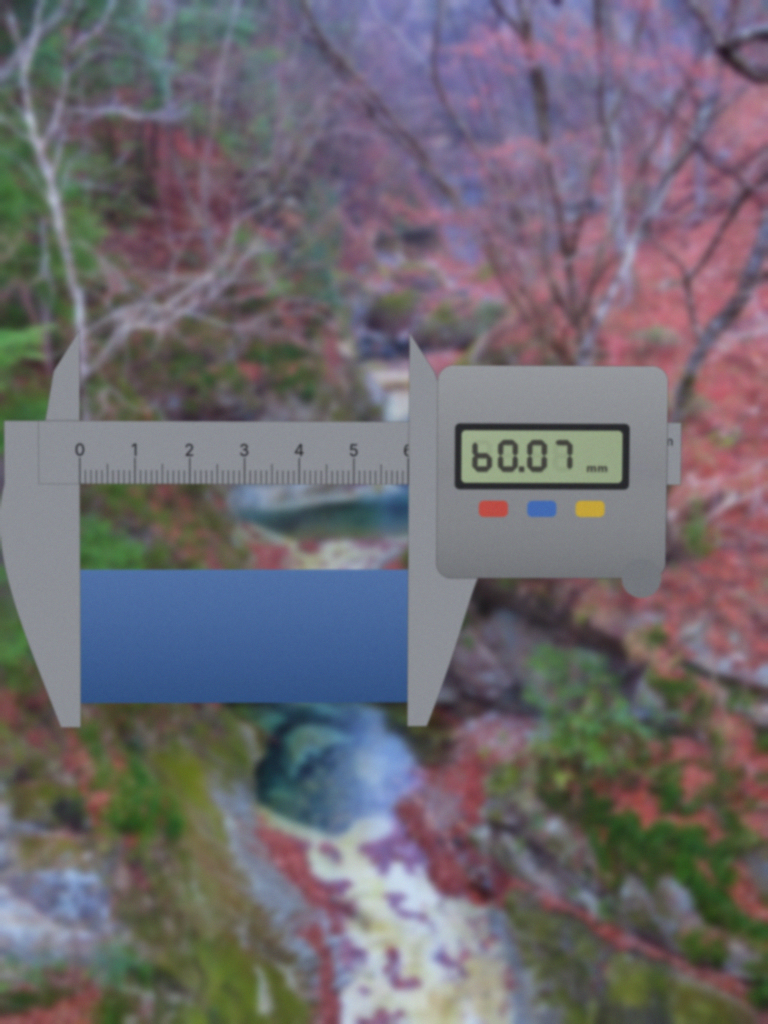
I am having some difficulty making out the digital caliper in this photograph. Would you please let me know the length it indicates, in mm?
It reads 60.07 mm
